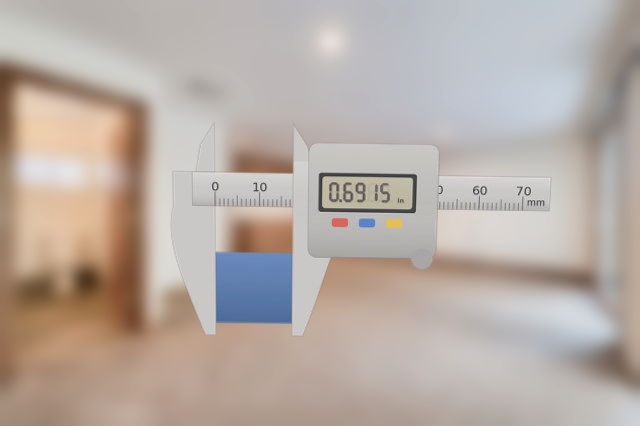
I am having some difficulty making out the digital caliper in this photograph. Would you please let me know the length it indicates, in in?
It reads 0.6915 in
